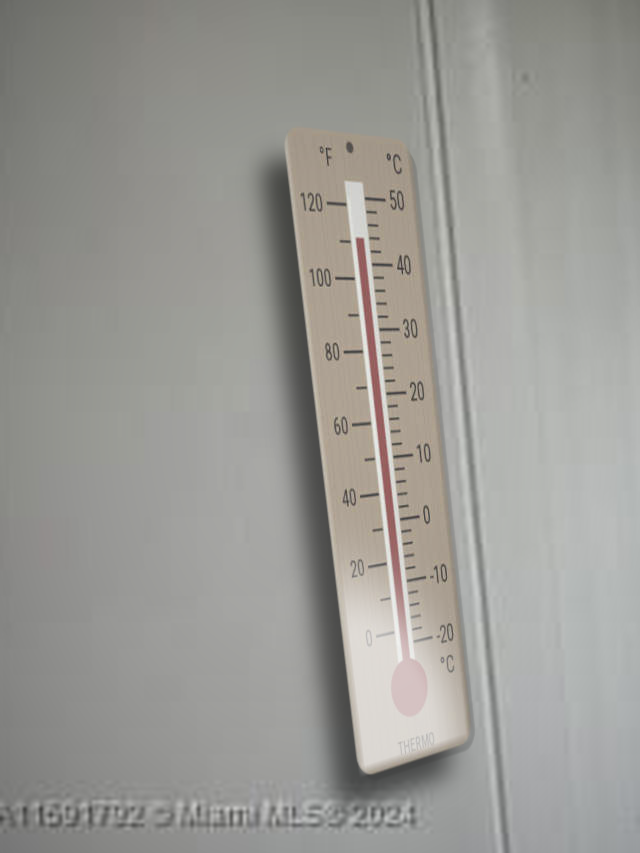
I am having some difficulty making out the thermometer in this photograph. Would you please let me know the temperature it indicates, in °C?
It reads 44 °C
